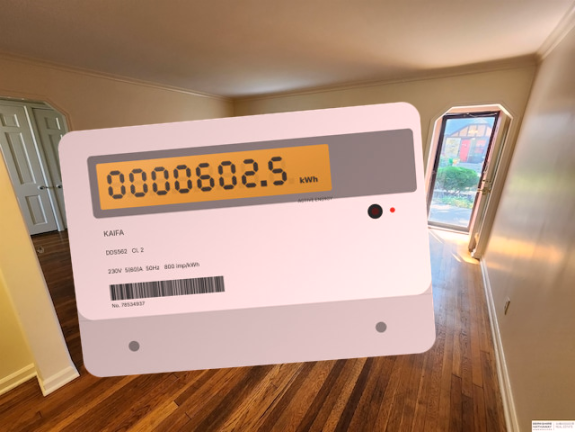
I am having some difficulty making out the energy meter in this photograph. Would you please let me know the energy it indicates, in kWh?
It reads 602.5 kWh
